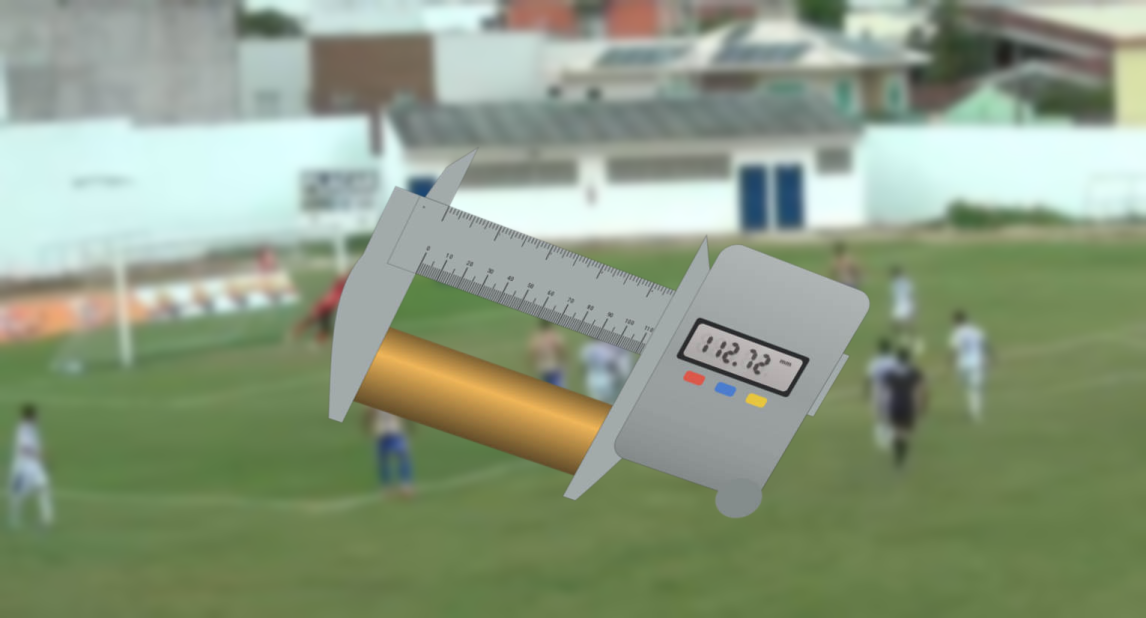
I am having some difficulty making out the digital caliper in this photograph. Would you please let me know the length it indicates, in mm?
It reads 112.72 mm
